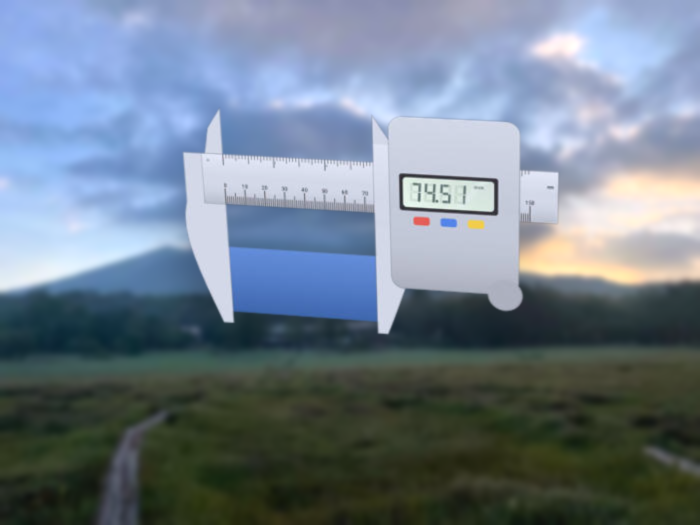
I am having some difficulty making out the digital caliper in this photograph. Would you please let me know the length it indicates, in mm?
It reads 74.51 mm
